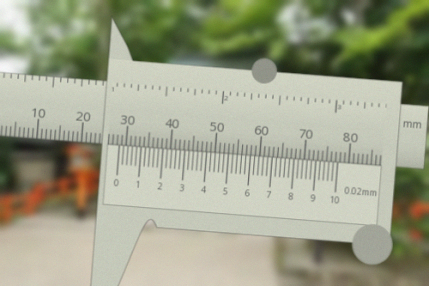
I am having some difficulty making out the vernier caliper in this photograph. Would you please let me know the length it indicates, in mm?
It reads 28.5 mm
